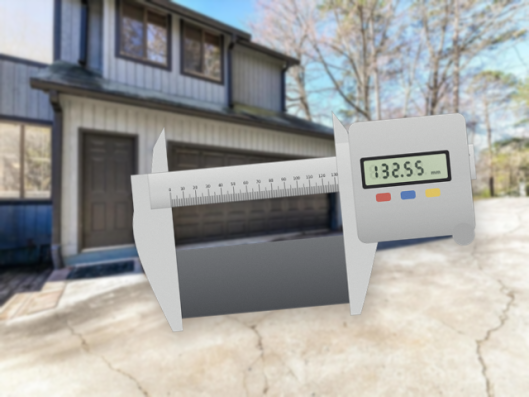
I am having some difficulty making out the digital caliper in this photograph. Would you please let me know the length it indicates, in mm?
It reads 132.55 mm
